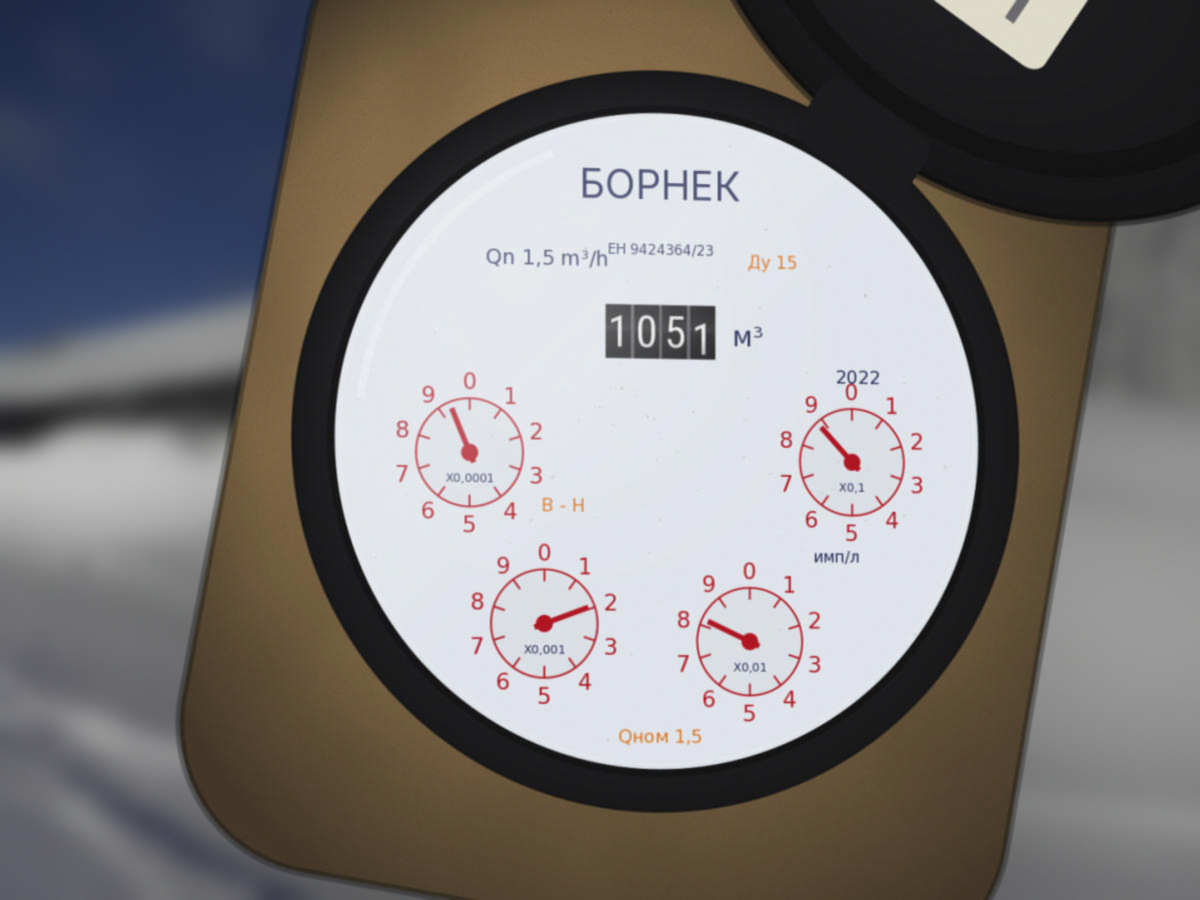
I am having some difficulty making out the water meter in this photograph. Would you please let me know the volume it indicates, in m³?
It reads 1050.8819 m³
